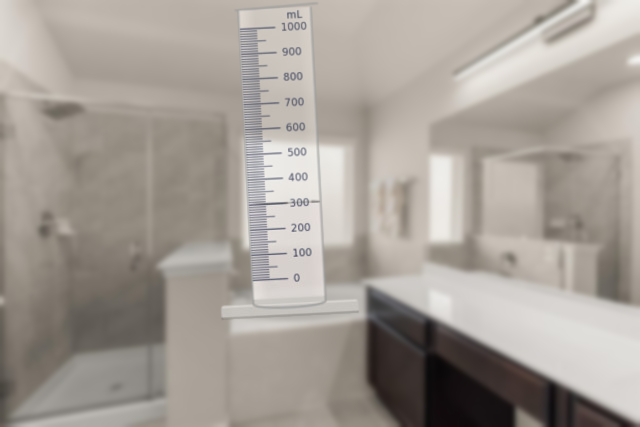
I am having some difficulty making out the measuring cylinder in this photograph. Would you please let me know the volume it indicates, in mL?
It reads 300 mL
